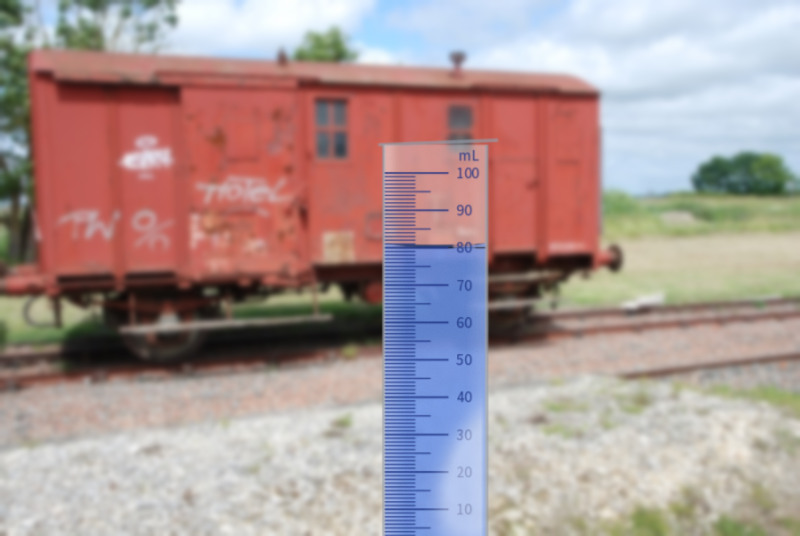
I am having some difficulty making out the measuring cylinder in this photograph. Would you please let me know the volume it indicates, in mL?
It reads 80 mL
